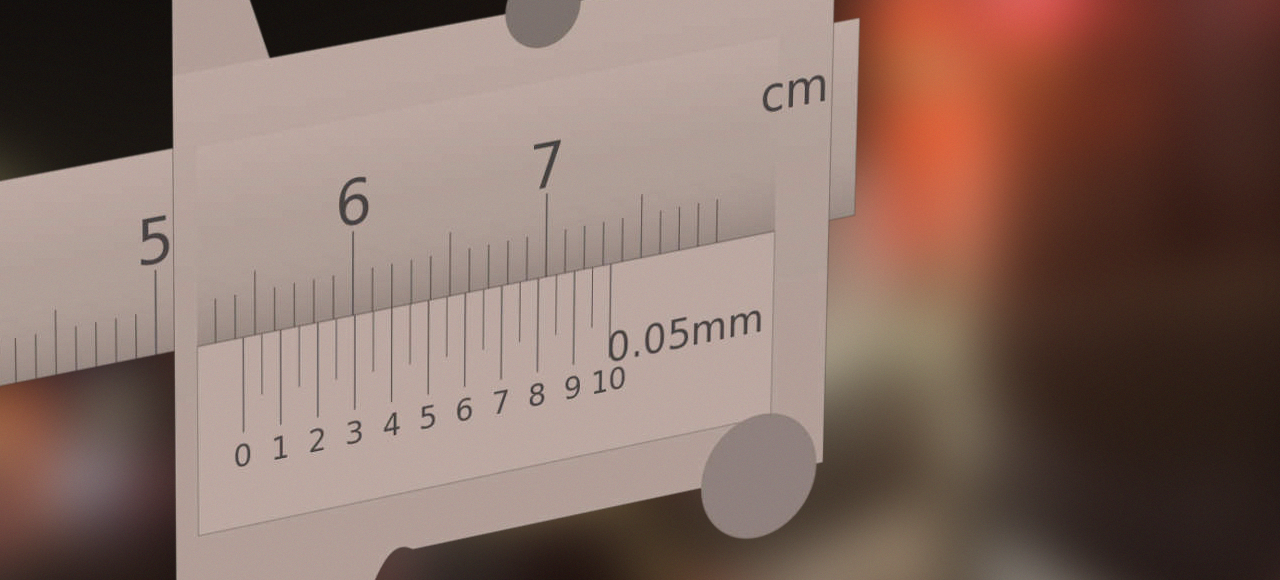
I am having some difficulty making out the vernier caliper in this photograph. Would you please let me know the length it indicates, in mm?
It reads 54.4 mm
